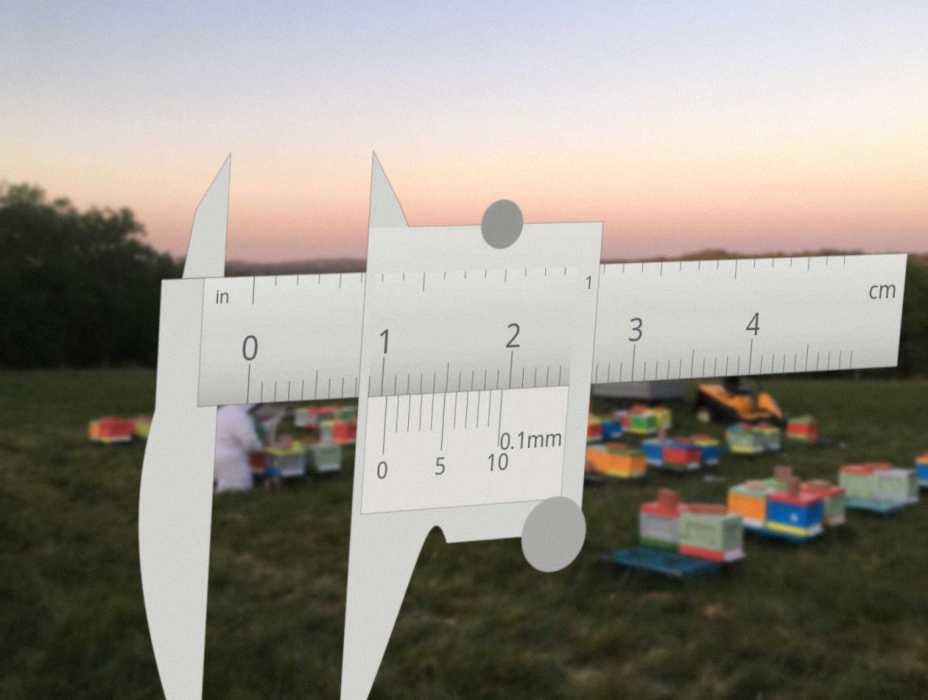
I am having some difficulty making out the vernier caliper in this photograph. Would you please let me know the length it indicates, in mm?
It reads 10.4 mm
